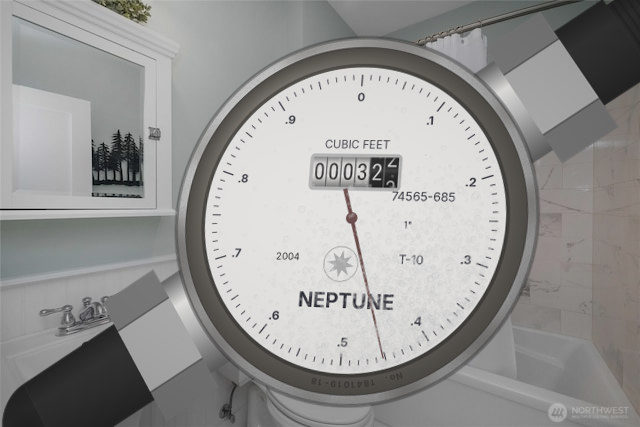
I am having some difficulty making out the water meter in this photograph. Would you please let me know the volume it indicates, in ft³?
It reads 322.45 ft³
